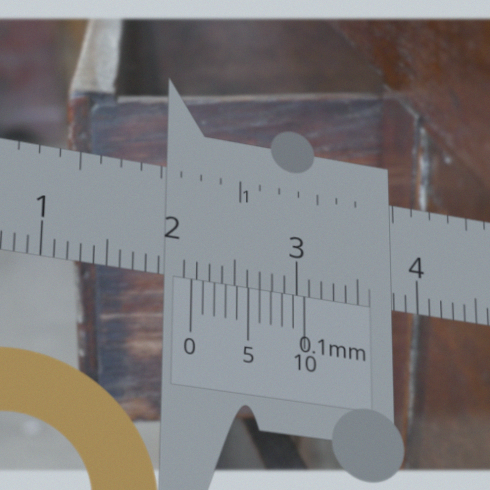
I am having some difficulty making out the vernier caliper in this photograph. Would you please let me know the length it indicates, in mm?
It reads 21.6 mm
